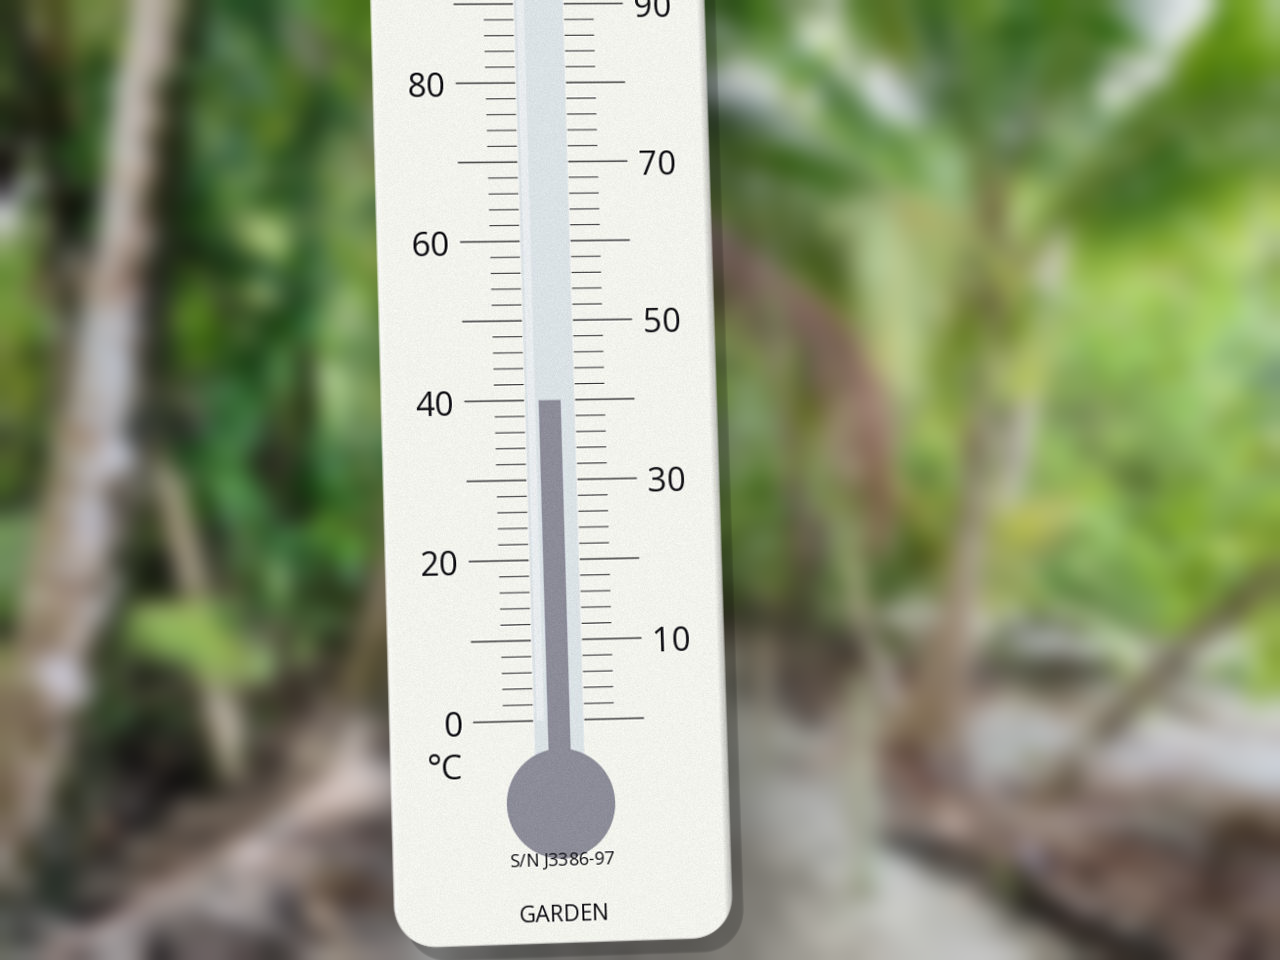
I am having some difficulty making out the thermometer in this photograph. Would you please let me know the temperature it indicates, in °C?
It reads 40 °C
